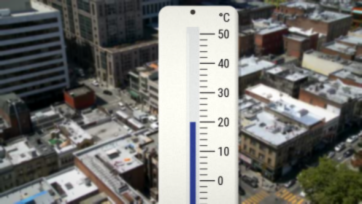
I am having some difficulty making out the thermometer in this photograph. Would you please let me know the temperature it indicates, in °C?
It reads 20 °C
